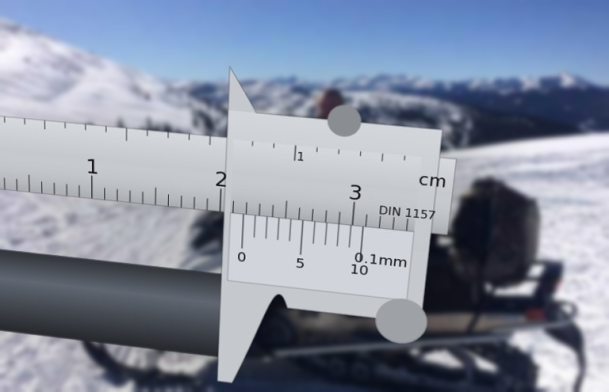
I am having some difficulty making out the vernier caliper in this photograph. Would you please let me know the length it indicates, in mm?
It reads 21.8 mm
